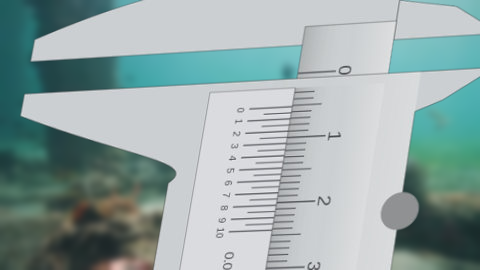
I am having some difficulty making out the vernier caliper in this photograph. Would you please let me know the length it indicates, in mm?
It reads 5.2 mm
